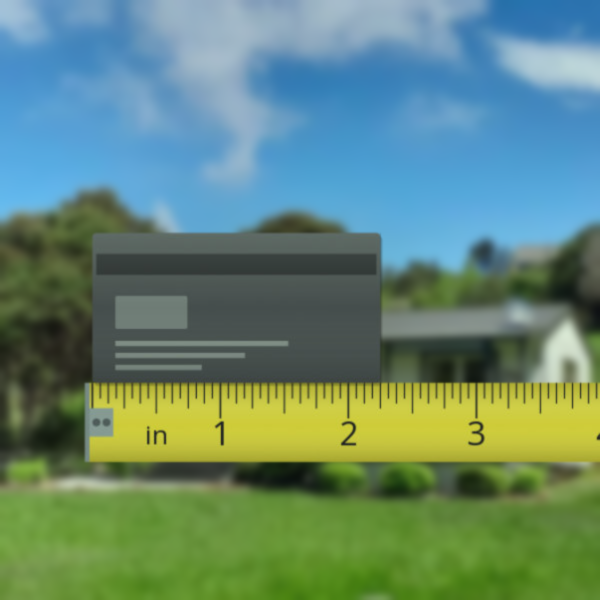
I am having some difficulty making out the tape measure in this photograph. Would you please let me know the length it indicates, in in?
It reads 2.25 in
